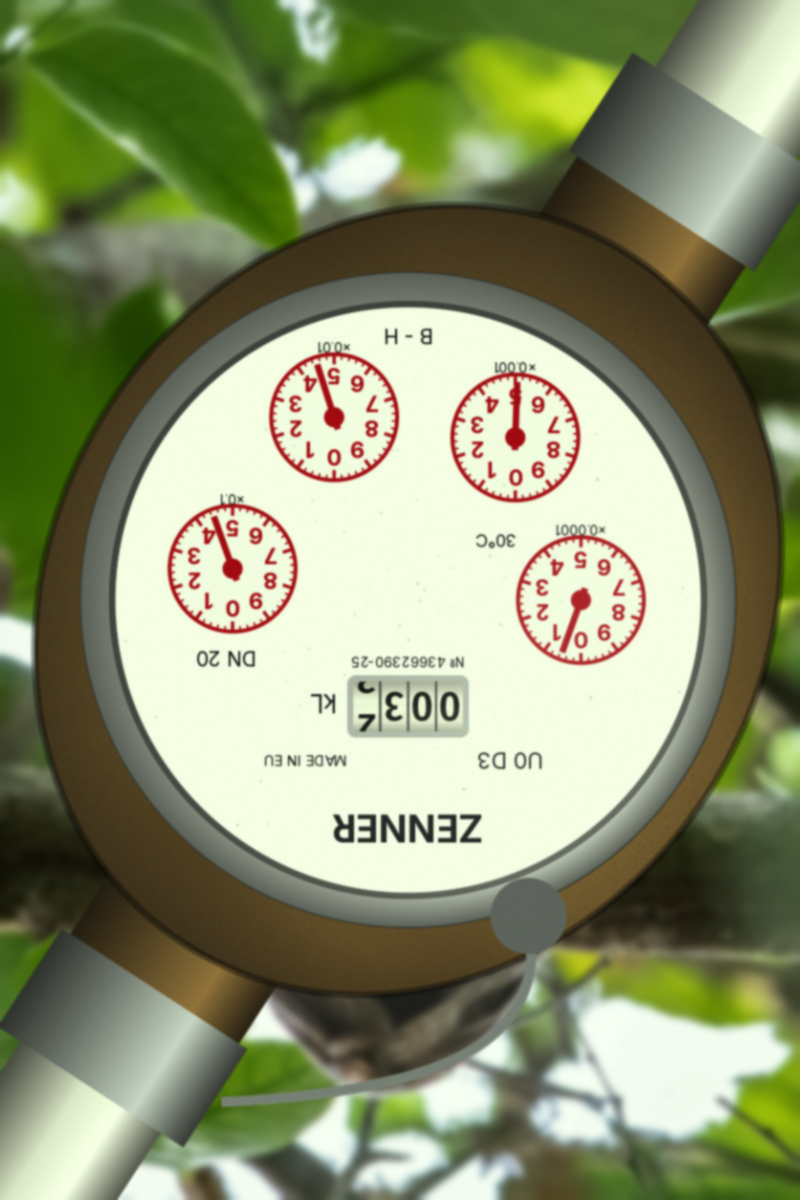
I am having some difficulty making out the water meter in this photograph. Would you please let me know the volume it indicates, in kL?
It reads 32.4450 kL
